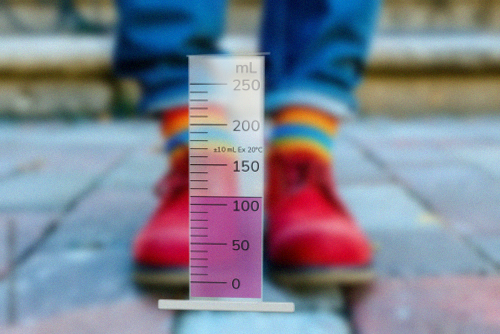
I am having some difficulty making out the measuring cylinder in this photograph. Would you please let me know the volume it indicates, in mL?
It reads 110 mL
